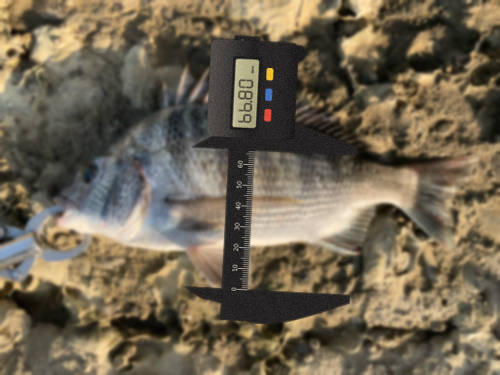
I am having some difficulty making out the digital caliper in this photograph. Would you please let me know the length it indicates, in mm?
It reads 66.80 mm
